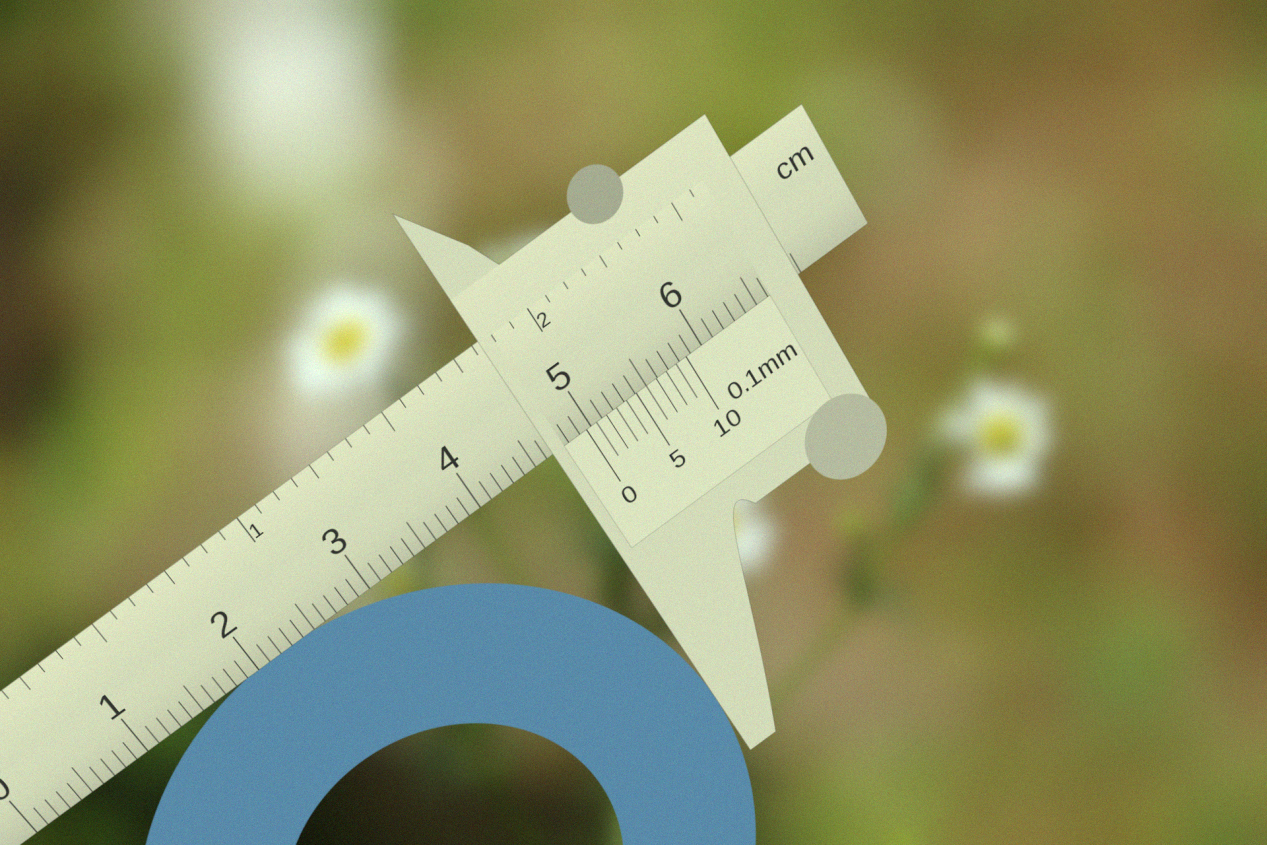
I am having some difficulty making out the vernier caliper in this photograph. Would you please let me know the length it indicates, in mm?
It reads 49.6 mm
